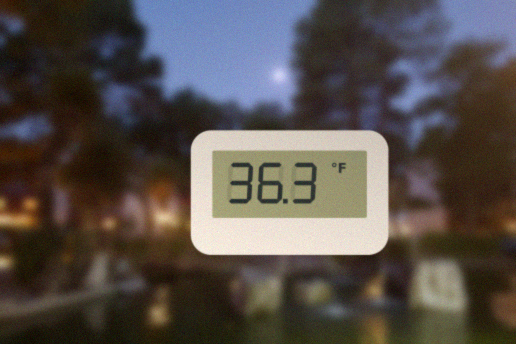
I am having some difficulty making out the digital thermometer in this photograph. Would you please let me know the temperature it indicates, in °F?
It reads 36.3 °F
